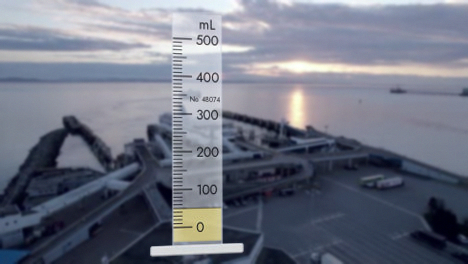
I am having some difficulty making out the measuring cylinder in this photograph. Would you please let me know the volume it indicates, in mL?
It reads 50 mL
